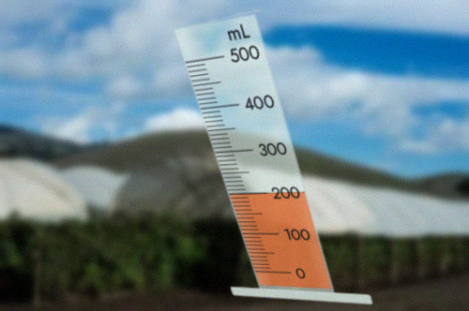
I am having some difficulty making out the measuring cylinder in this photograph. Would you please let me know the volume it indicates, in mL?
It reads 200 mL
